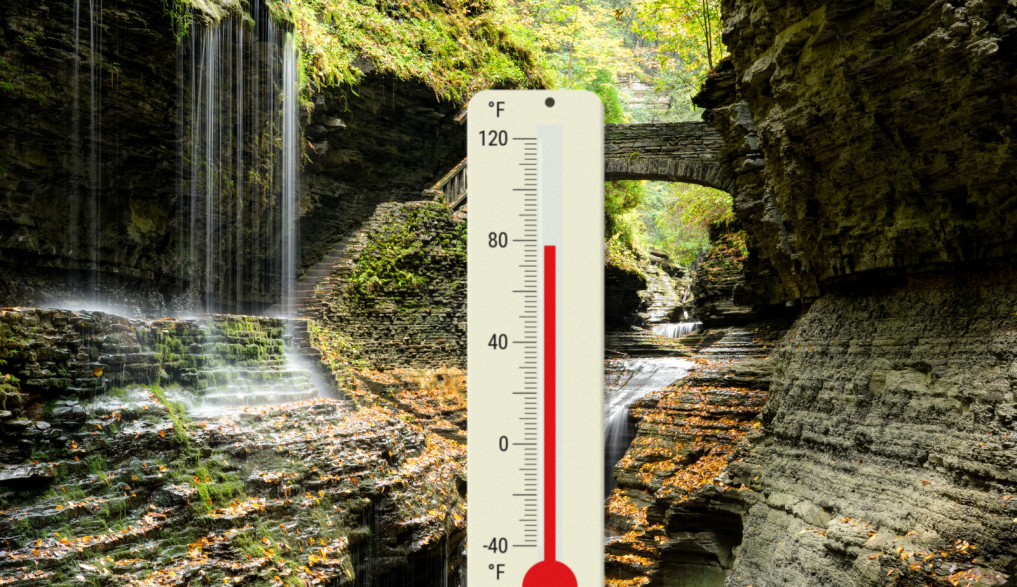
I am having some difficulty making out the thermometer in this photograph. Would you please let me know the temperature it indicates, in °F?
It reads 78 °F
